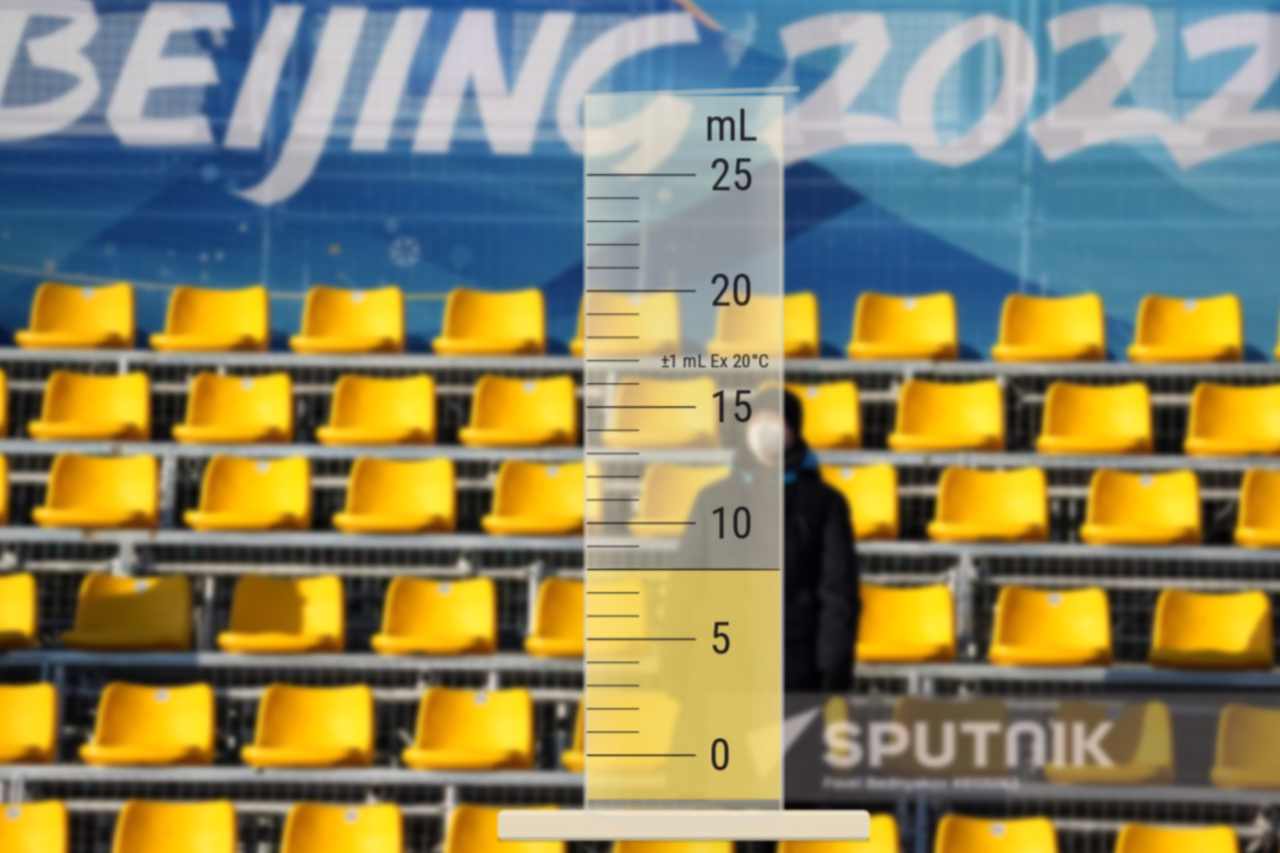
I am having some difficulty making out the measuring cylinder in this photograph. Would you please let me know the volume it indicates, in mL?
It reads 8 mL
